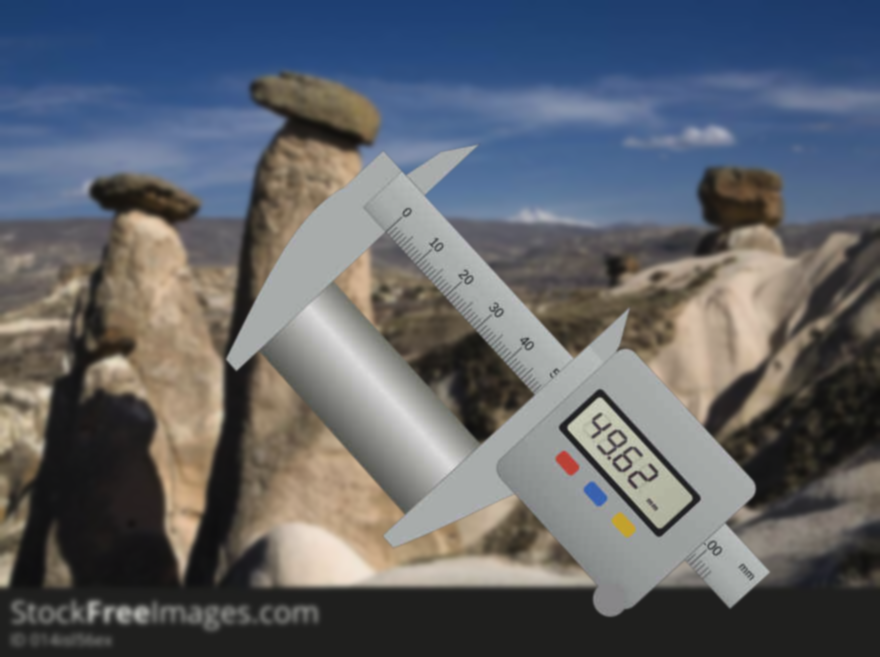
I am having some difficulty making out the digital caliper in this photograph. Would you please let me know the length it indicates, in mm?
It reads 49.62 mm
